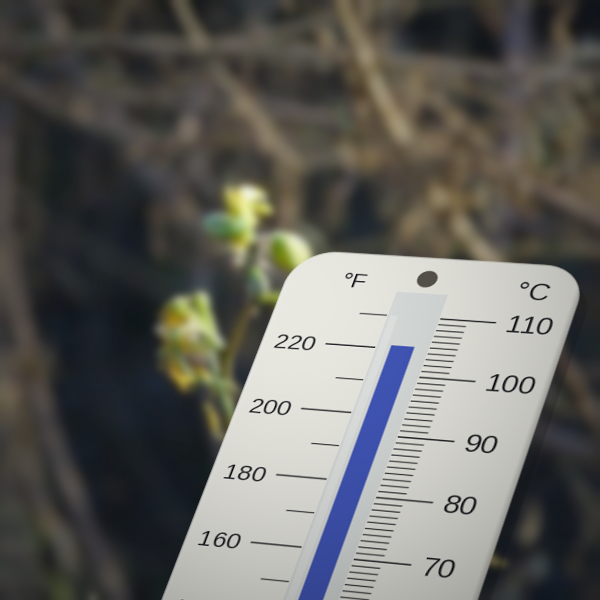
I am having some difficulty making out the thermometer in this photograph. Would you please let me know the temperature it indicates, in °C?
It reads 105 °C
